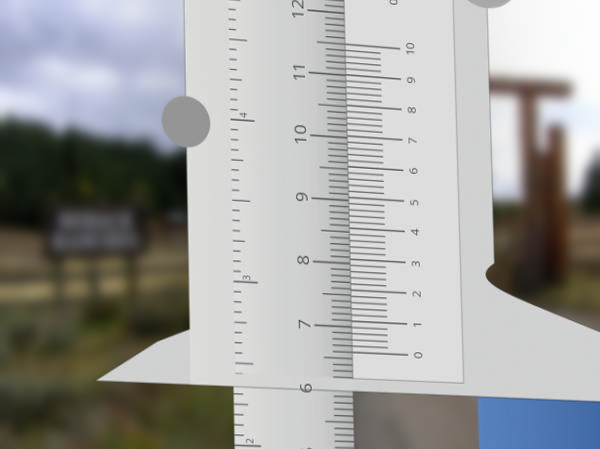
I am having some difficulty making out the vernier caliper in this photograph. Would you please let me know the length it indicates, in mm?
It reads 66.0 mm
